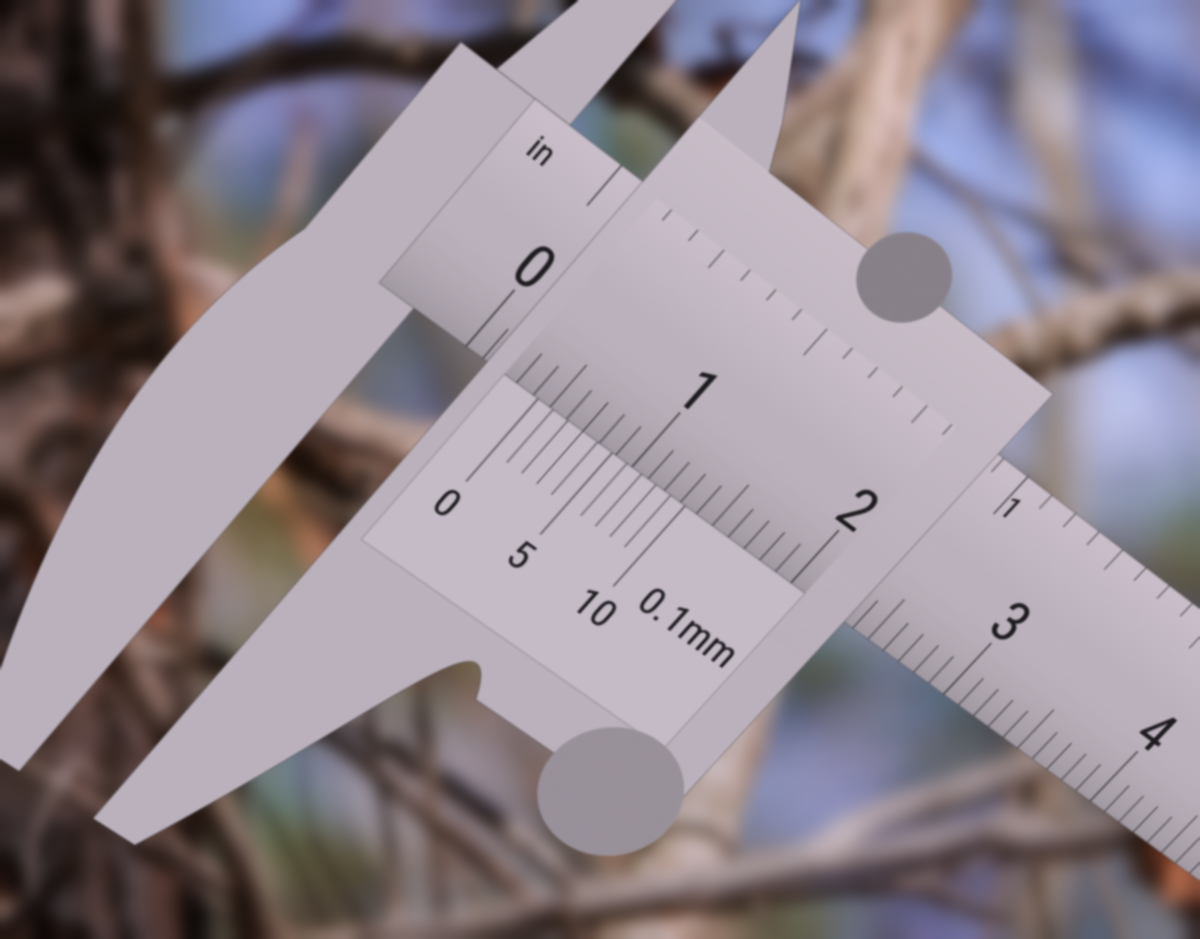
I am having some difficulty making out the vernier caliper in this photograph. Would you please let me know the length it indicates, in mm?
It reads 4.3 mm
